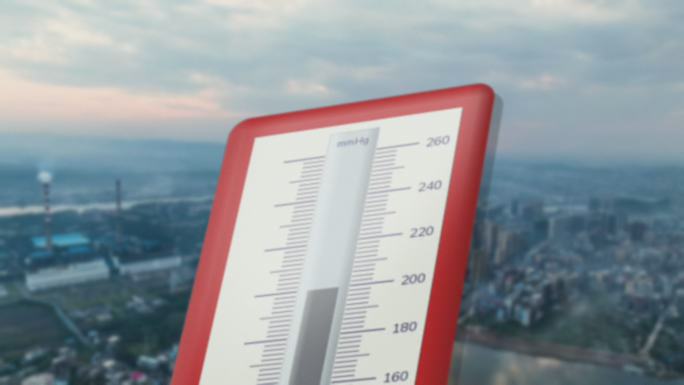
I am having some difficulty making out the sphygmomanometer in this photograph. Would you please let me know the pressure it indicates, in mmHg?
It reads 200 mmHg
